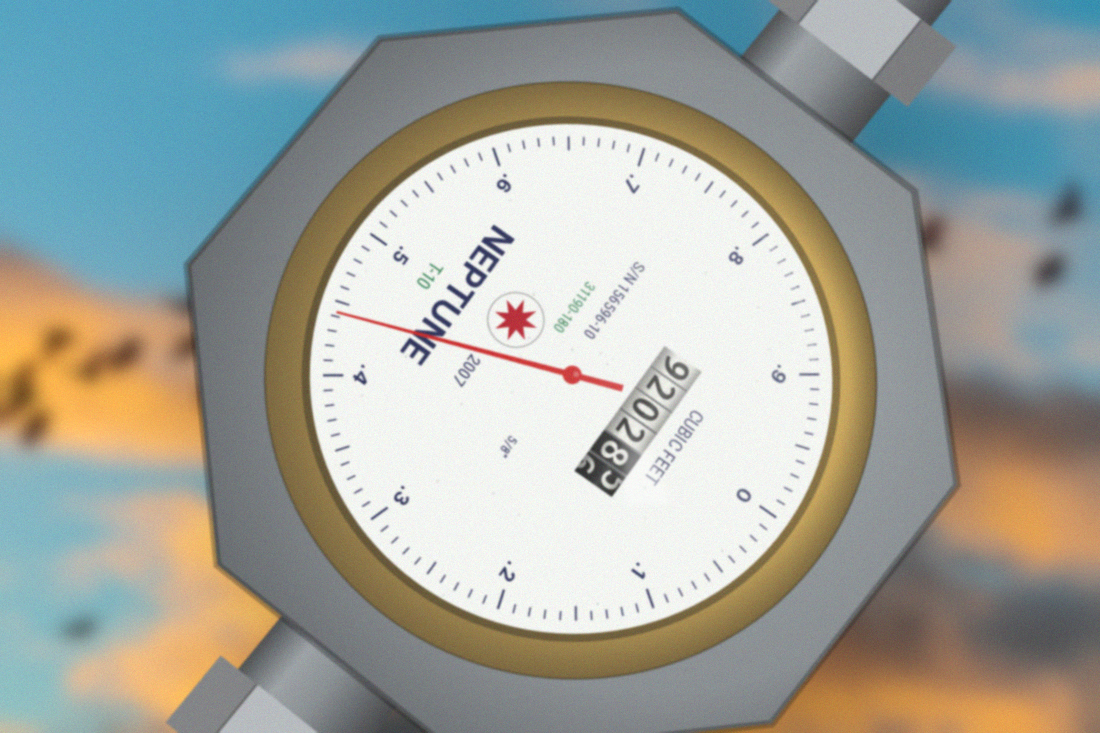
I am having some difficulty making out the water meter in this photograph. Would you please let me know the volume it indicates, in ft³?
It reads 920285.44 ft³
